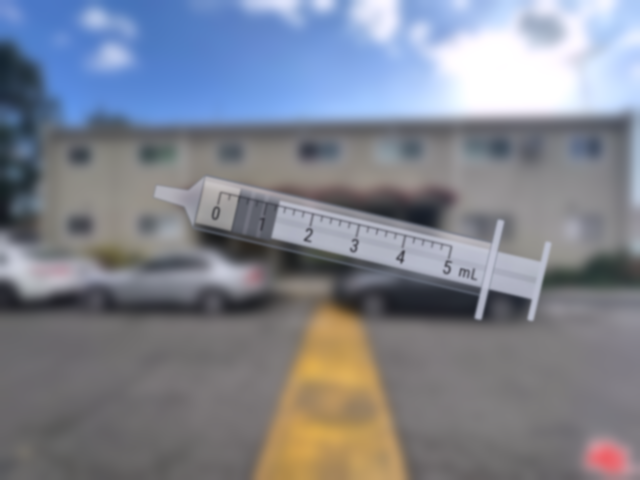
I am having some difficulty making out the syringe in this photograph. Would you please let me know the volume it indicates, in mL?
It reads 0.4 mL
